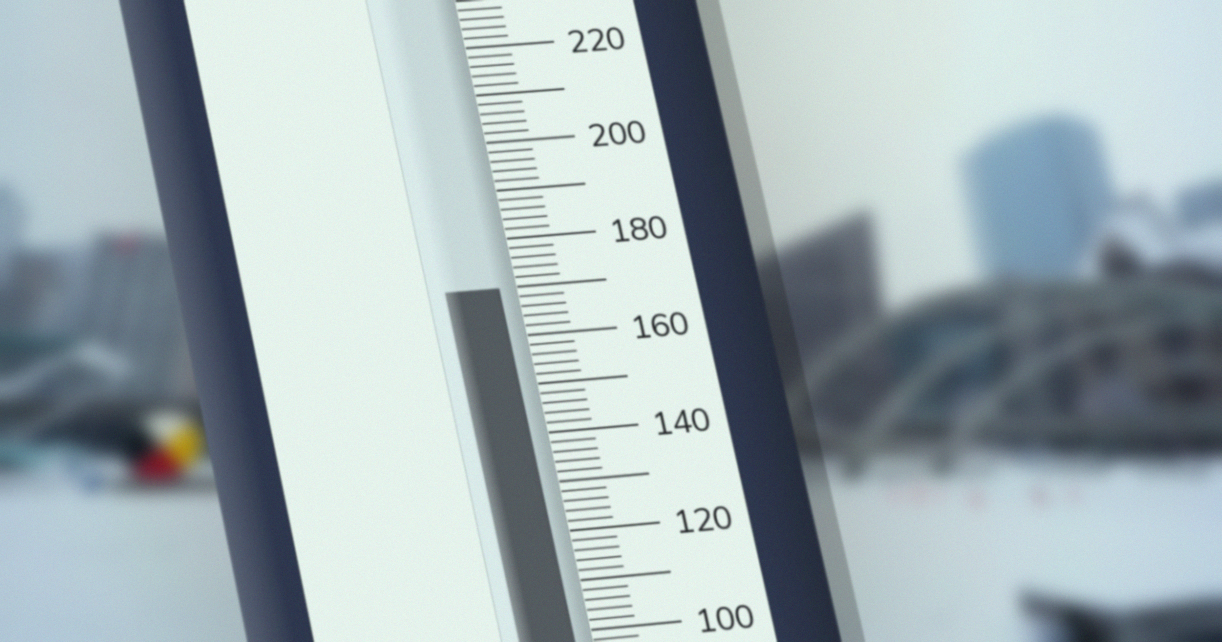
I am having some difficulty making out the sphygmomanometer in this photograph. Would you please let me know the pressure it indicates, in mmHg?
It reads 170 mmHg
